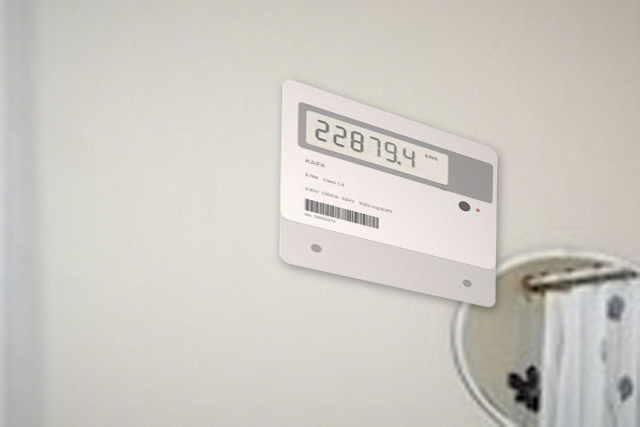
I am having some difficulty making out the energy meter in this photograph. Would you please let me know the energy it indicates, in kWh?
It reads 22879.4 kWh
